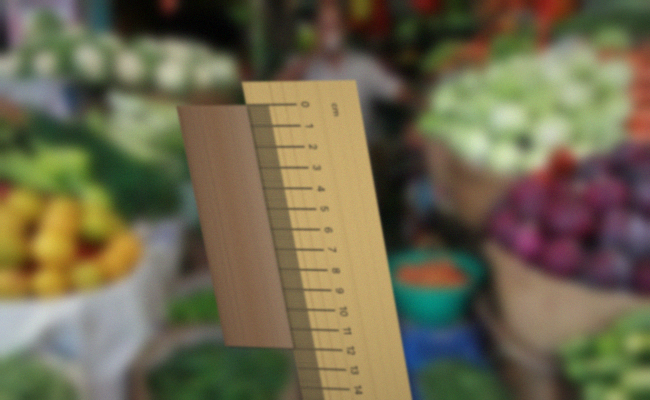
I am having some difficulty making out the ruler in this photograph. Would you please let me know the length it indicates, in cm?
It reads 12 cm
